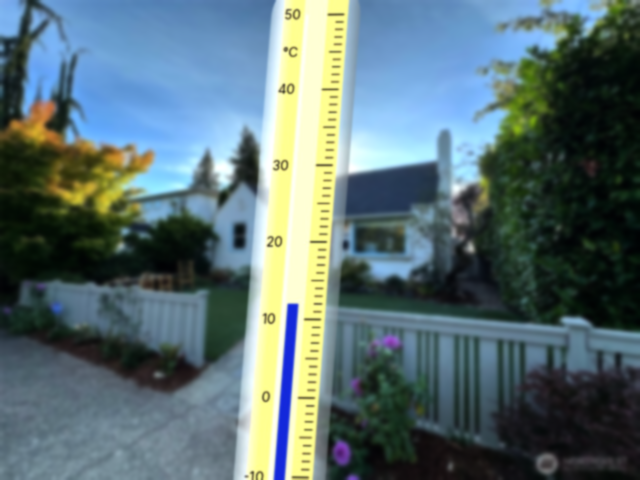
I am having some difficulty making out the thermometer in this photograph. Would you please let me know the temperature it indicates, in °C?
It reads 12 °C
